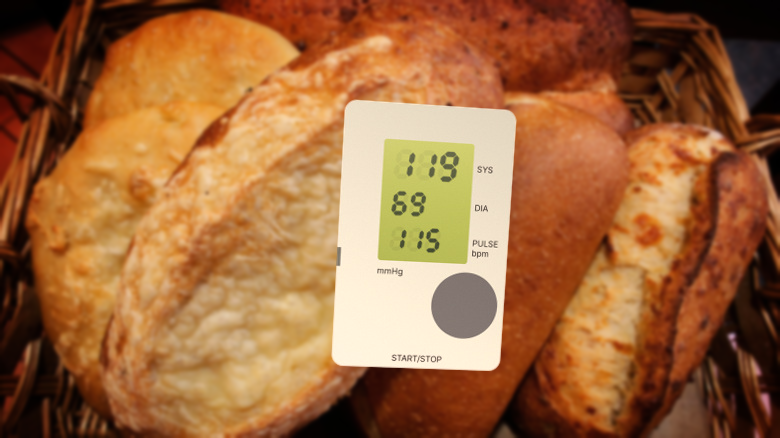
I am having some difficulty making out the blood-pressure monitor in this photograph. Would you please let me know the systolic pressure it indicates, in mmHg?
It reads 119 mmHg
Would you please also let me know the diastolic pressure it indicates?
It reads 69 mmHg
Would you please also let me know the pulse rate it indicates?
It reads 115 bpm
